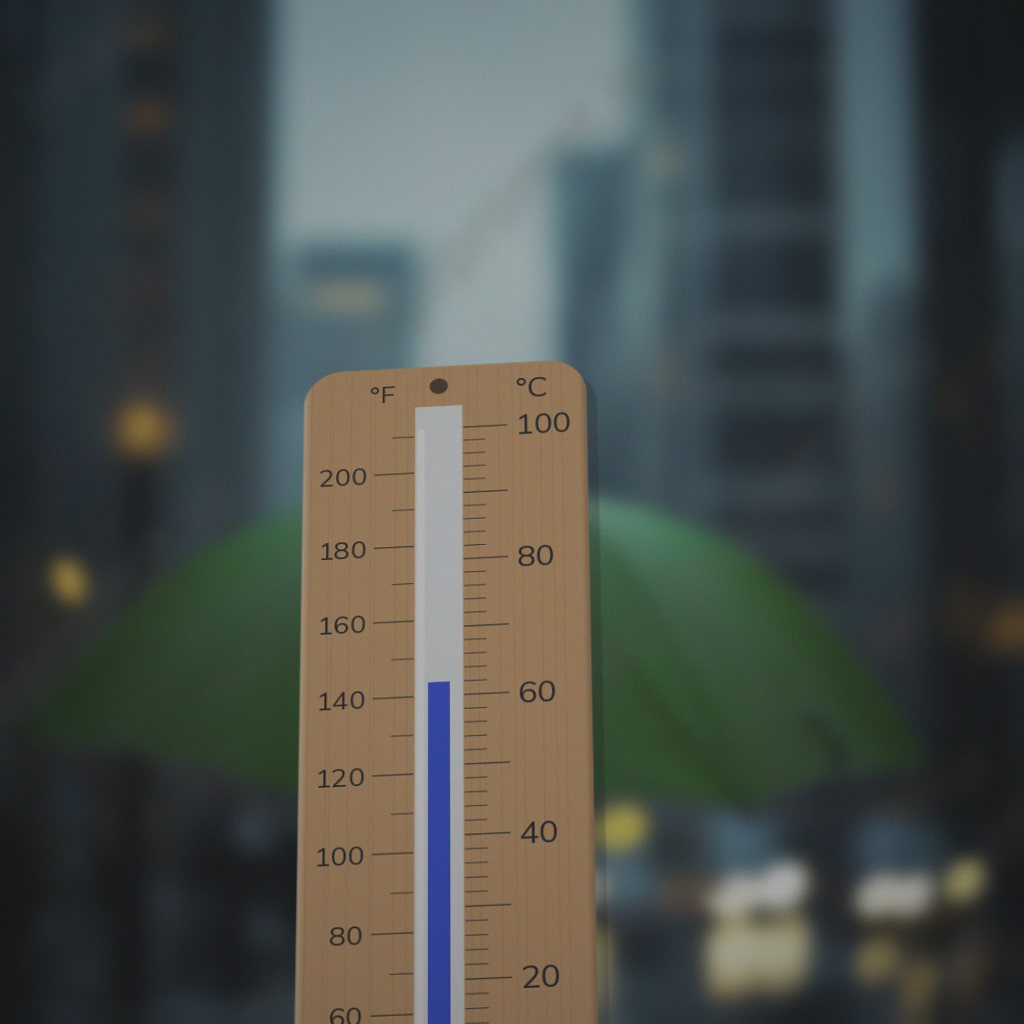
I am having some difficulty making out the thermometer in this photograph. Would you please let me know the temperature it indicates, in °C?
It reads 62 °C
